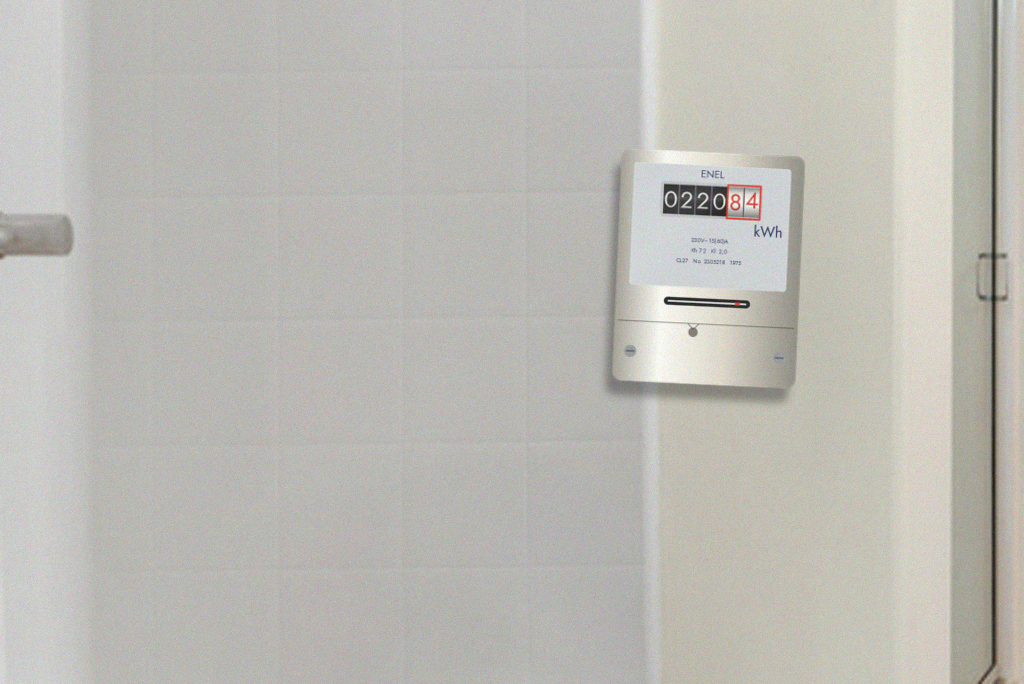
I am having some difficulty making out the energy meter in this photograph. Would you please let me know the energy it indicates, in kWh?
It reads 220.84 kWh
